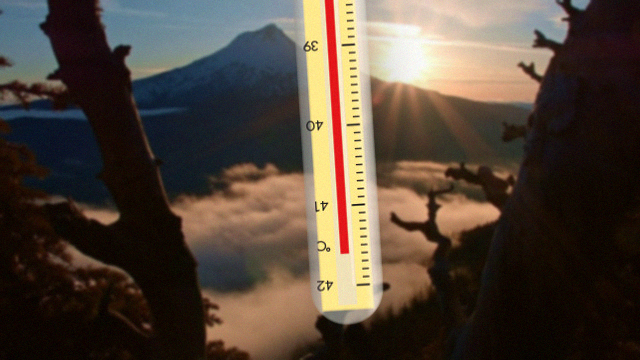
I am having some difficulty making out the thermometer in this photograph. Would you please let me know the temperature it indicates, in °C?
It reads 41.6 °C
